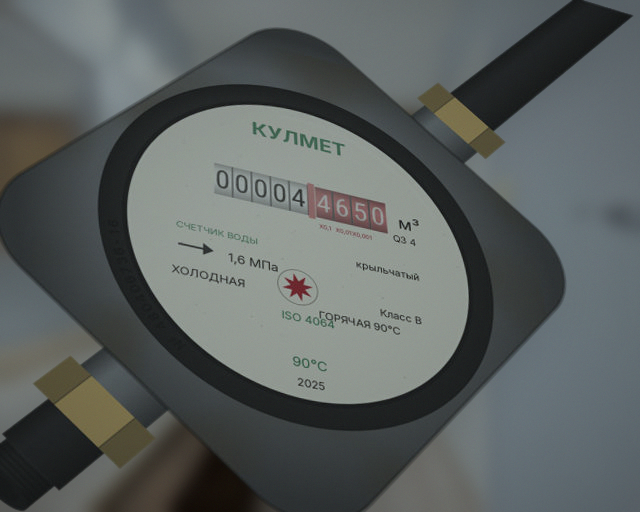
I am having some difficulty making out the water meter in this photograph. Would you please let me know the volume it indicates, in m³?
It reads 4.4650 m³
